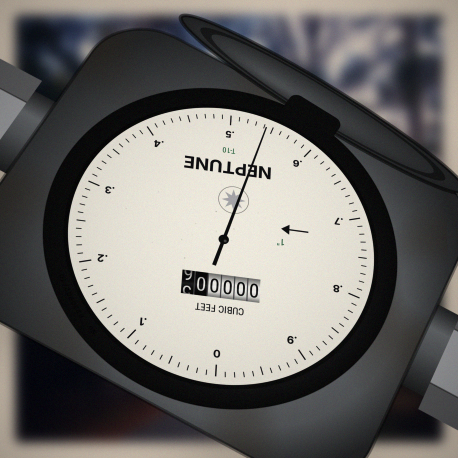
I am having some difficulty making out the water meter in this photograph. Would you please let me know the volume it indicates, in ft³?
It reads 5.54 ft³
